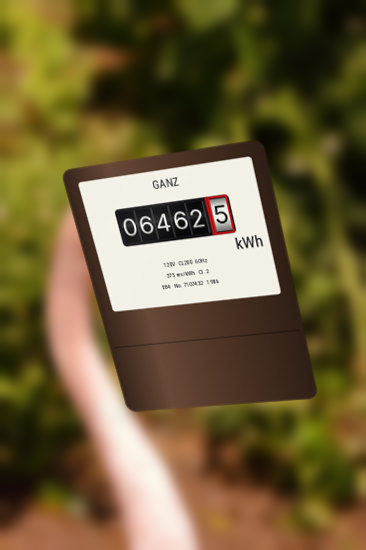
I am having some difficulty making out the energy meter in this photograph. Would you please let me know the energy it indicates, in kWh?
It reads 6462.5 kWh
